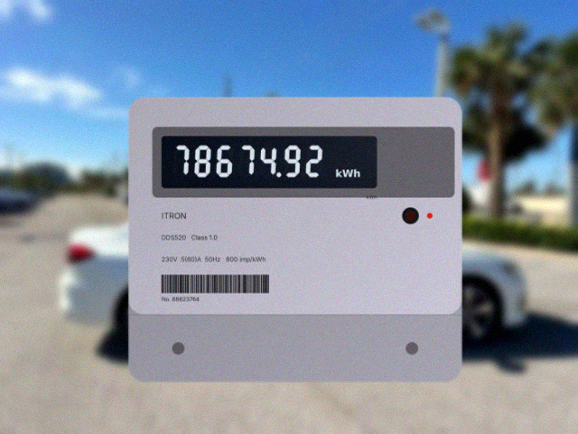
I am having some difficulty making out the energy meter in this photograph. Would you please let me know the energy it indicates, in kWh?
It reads 78674.92 kWh
